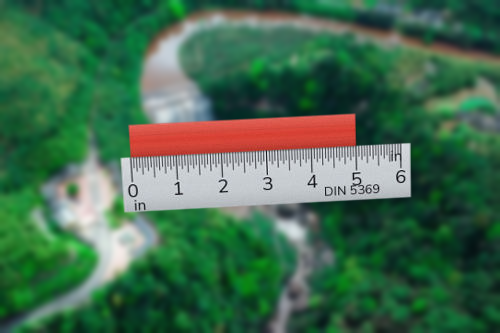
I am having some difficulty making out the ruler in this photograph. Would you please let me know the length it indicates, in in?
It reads 5 in
